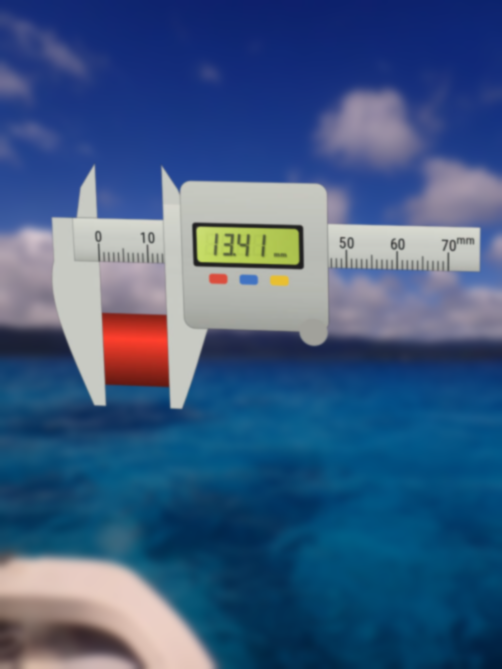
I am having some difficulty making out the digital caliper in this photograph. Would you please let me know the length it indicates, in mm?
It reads 13.41 mm
